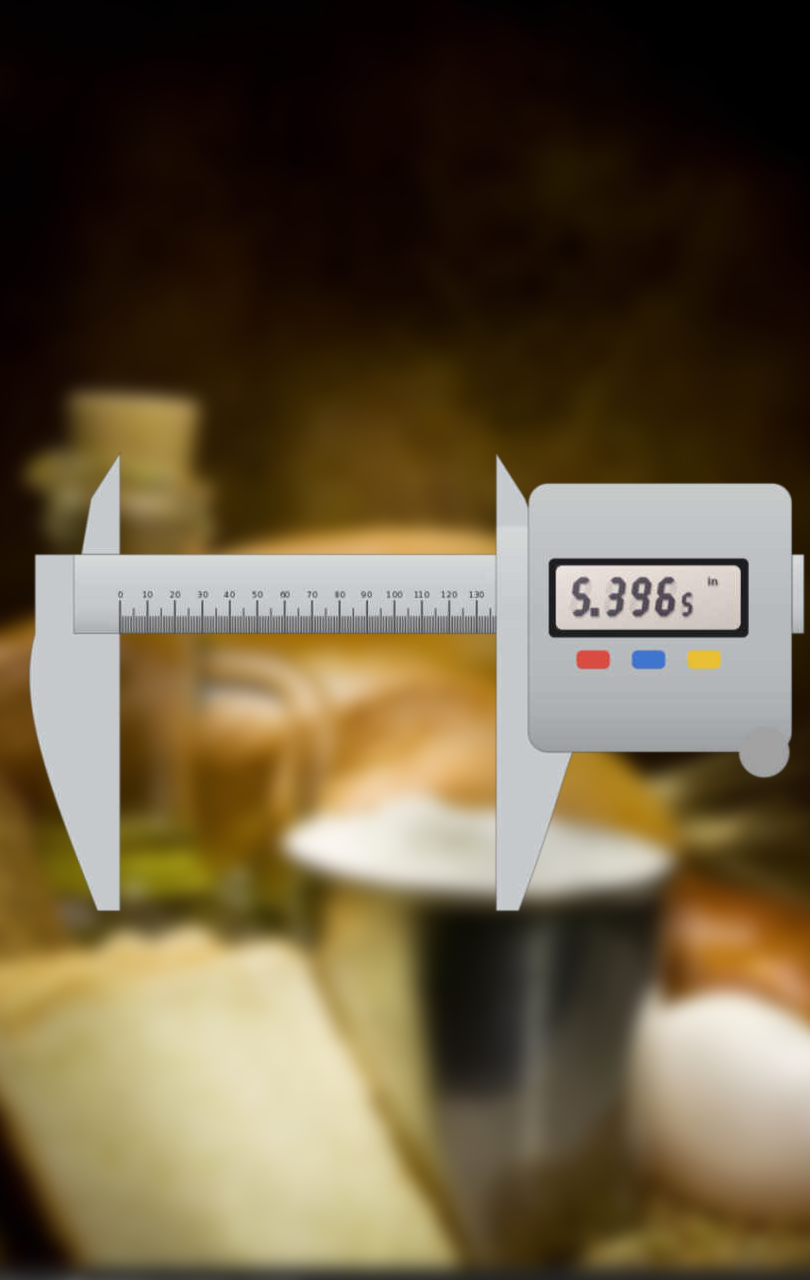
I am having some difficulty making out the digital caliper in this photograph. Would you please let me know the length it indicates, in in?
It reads 5.3965 in
